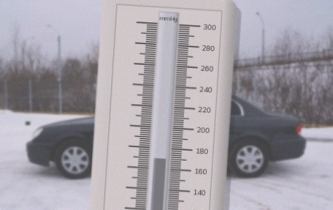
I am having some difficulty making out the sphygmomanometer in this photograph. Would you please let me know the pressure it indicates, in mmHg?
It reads 170 mmHg
